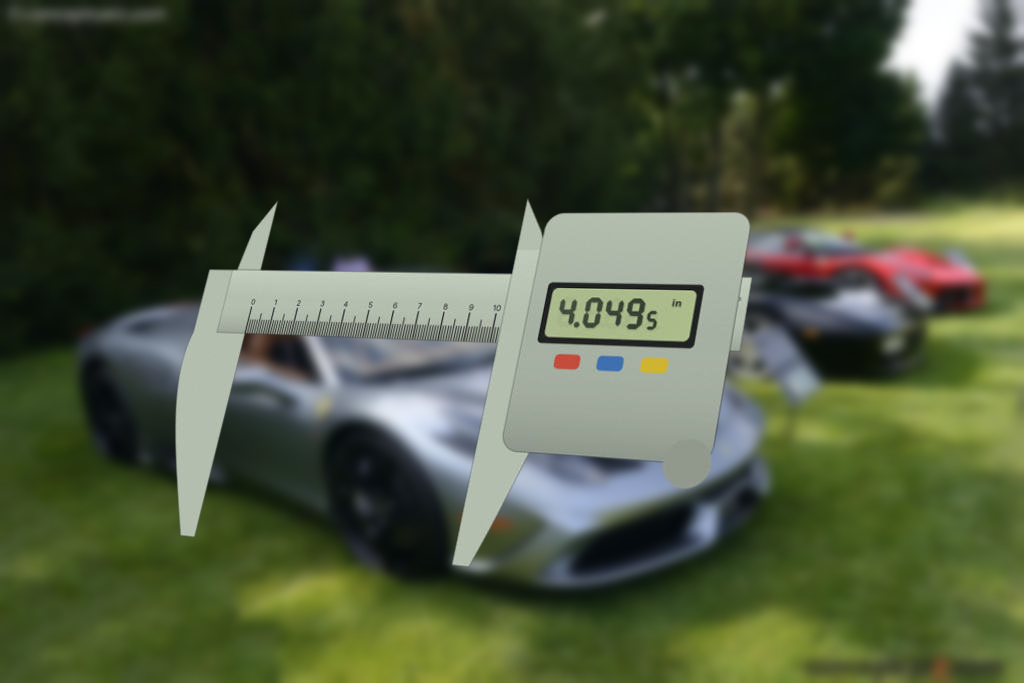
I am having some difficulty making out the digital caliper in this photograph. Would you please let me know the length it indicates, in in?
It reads 4.0495 in
